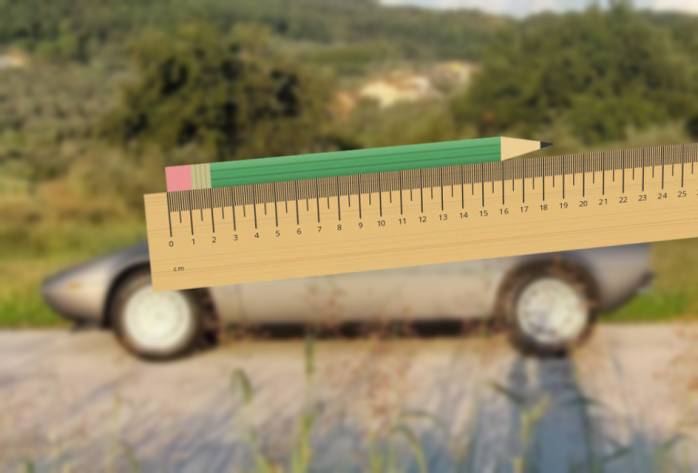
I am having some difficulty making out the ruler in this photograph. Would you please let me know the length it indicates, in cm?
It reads 18.5 cm
